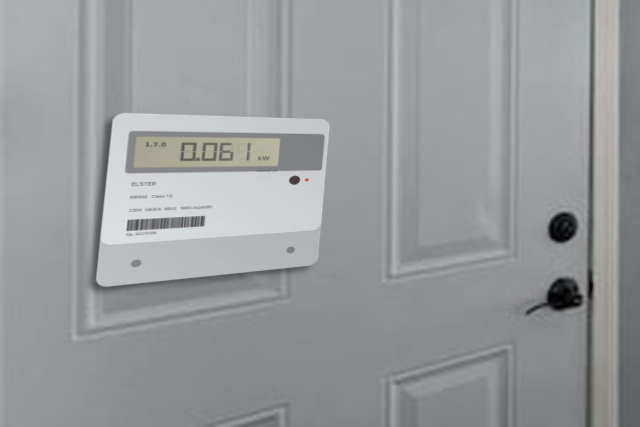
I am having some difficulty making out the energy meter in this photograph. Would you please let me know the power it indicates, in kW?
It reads 0.061 kW
